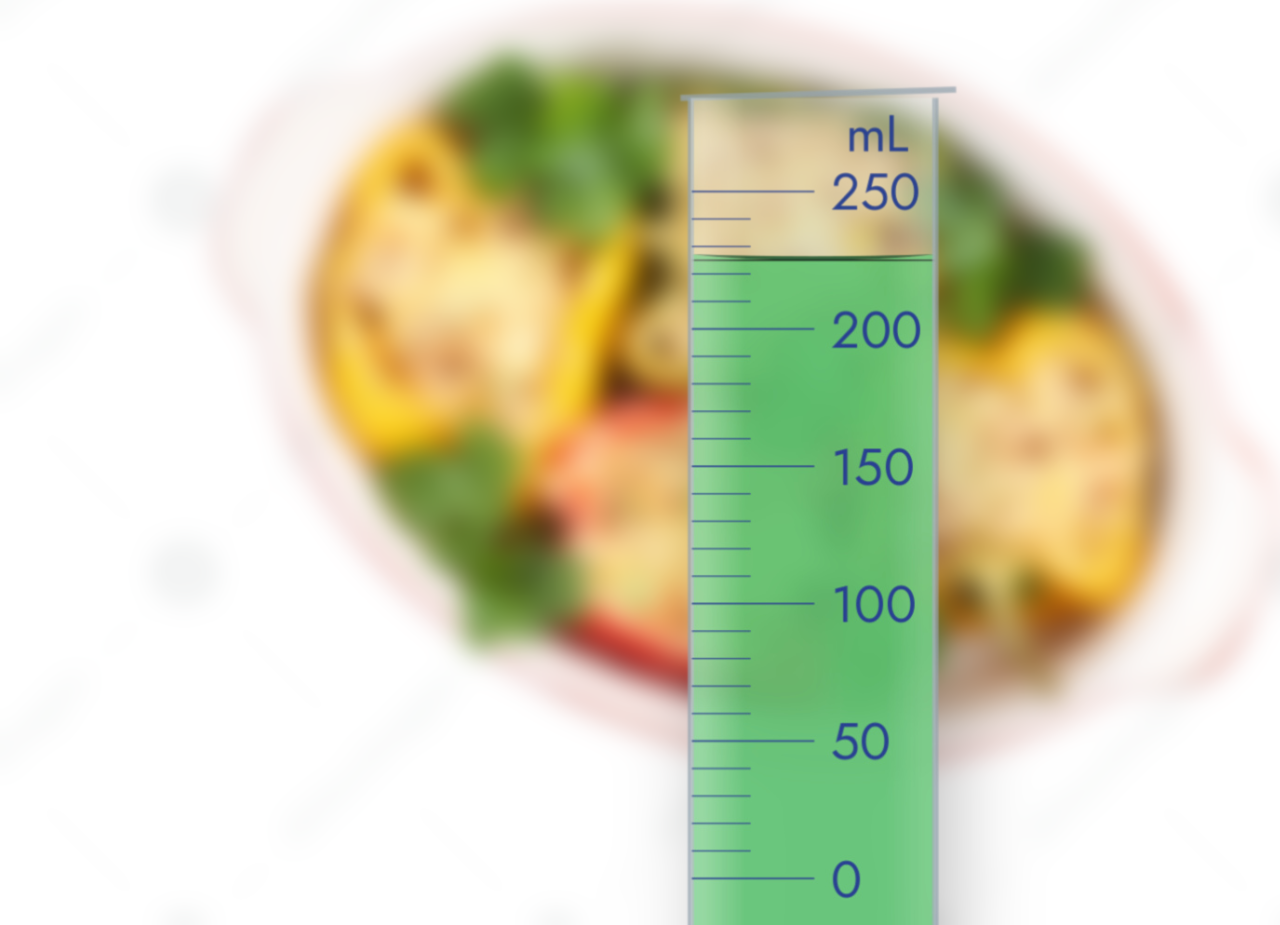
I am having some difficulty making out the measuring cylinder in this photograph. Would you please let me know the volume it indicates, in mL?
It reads 225 mL
